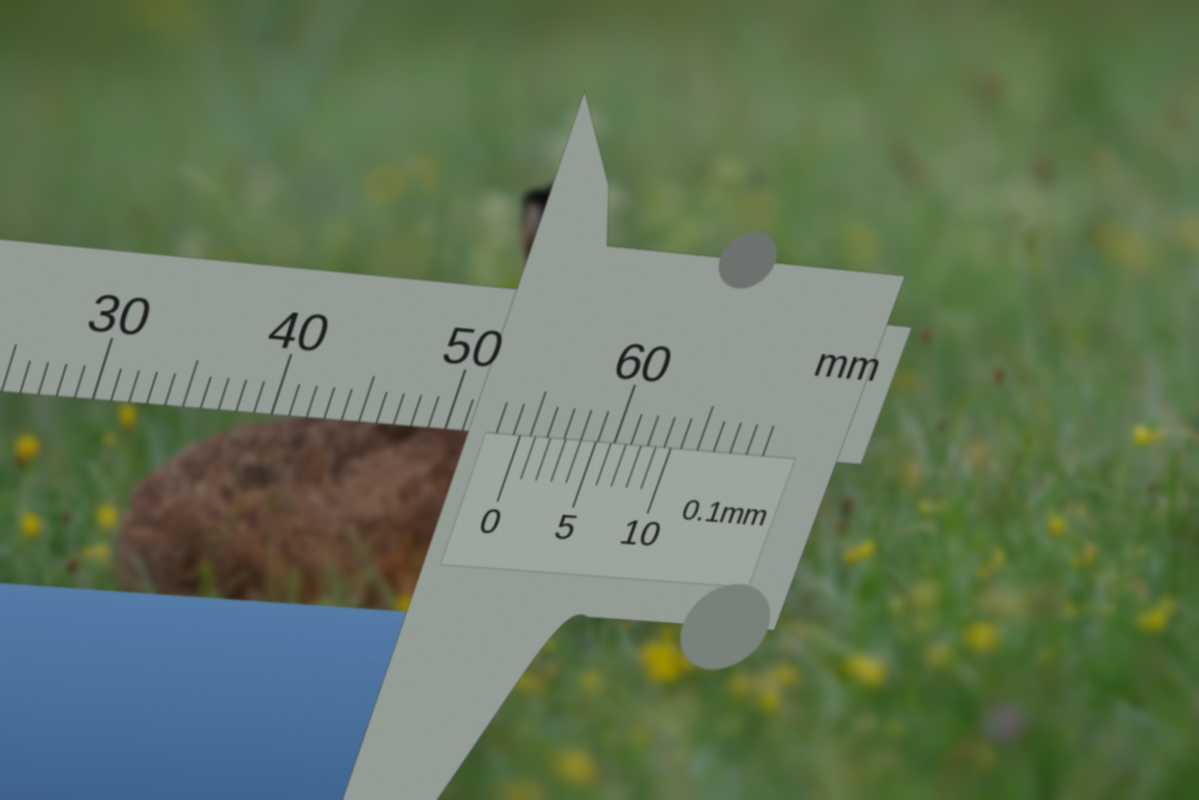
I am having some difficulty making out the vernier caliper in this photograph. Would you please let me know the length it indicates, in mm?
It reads 54.4 mm
